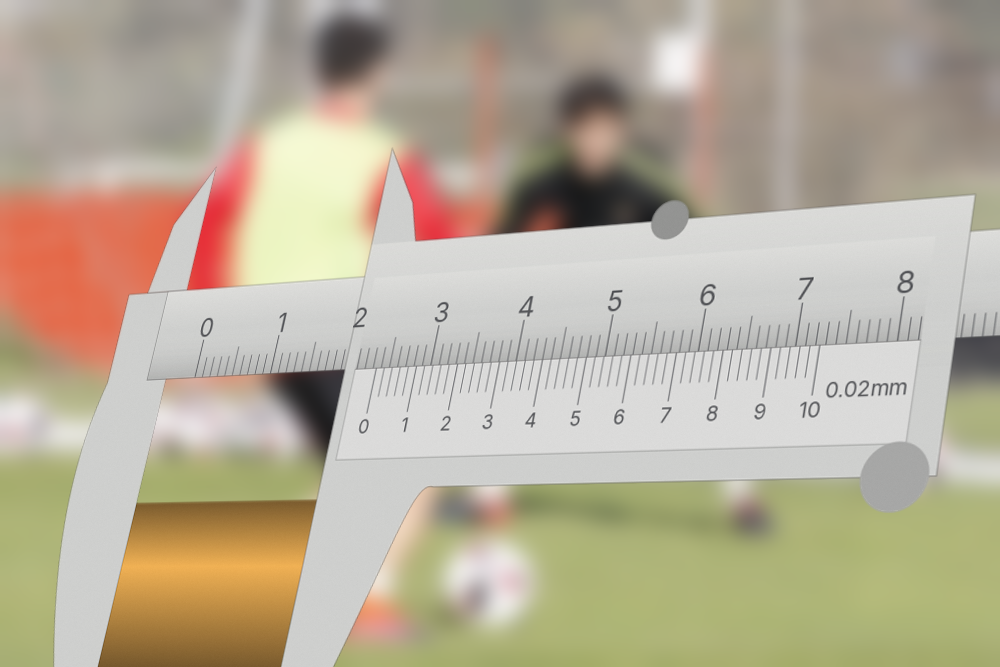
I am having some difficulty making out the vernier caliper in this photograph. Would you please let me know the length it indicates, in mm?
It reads 23.4 mm
